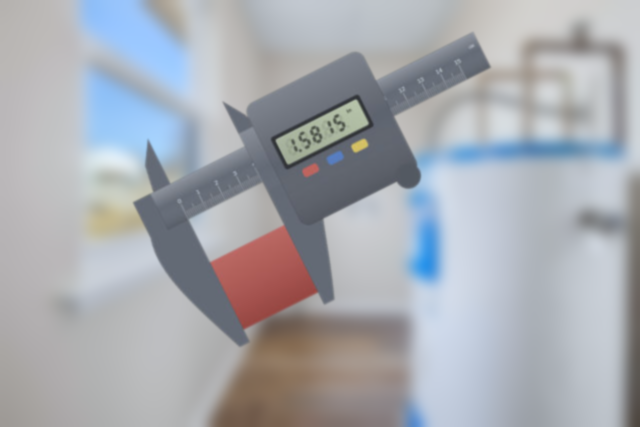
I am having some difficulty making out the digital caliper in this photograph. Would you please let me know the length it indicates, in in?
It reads 1.5815 in
